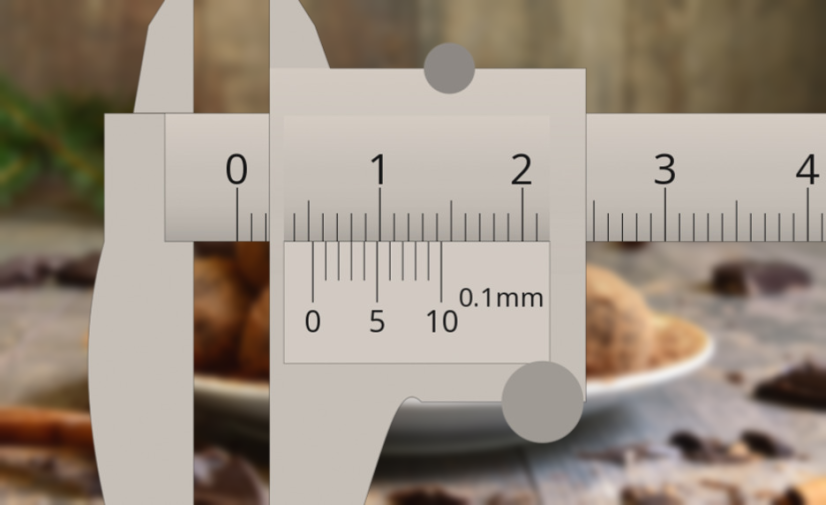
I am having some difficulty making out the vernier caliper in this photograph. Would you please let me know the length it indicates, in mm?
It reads 5.3 mm
